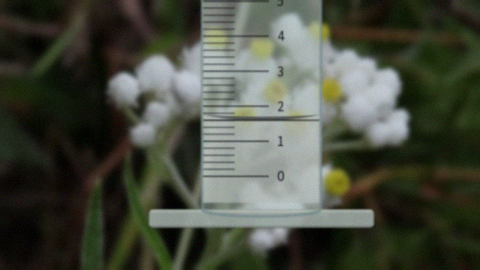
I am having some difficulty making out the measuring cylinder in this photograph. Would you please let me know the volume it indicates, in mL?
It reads 1.6 mL
